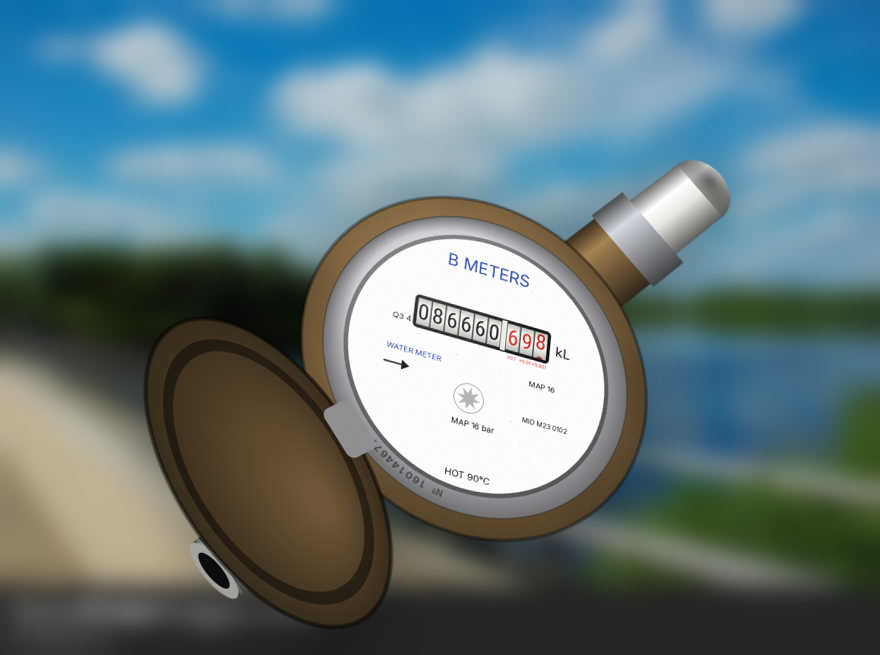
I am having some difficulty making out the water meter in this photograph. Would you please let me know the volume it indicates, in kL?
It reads 86660.698 kL
